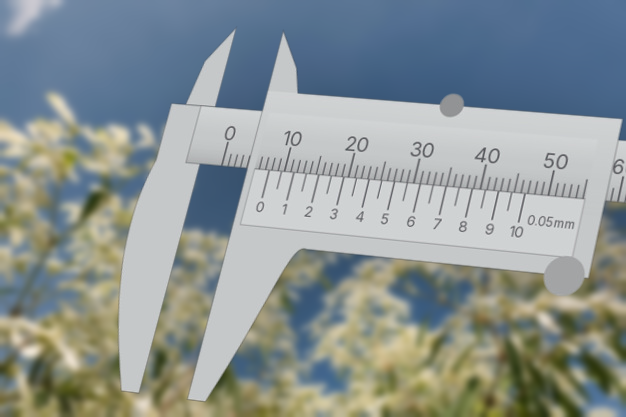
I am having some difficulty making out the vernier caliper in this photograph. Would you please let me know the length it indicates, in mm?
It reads 7.6 mm
